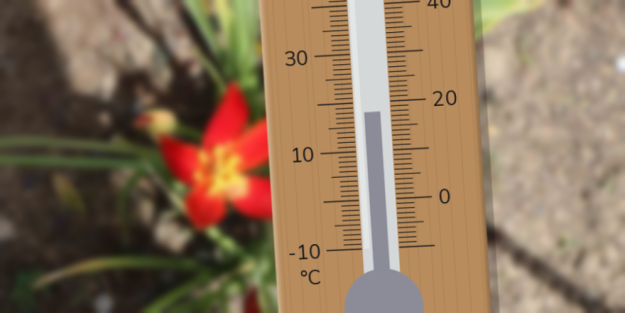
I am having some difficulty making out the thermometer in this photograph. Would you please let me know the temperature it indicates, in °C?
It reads 18 °C
